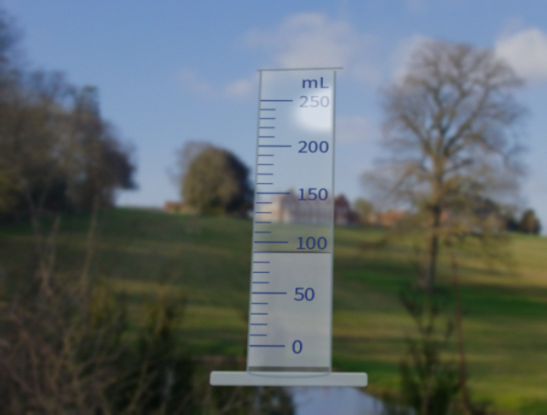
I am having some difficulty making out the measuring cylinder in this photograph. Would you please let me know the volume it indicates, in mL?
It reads 90 mL
